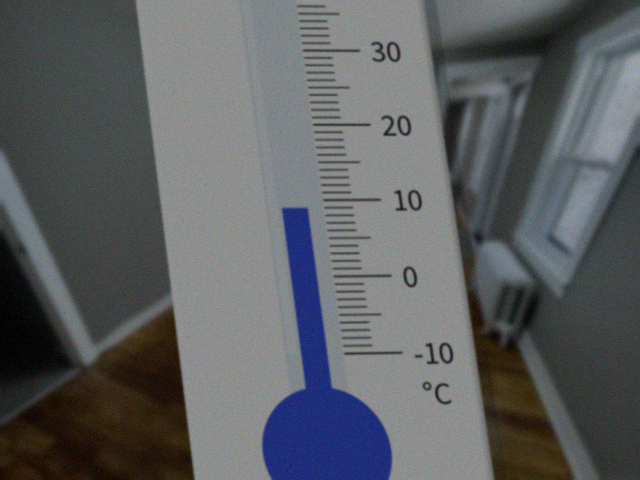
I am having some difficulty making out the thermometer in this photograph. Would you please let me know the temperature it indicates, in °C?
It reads 9 °C
